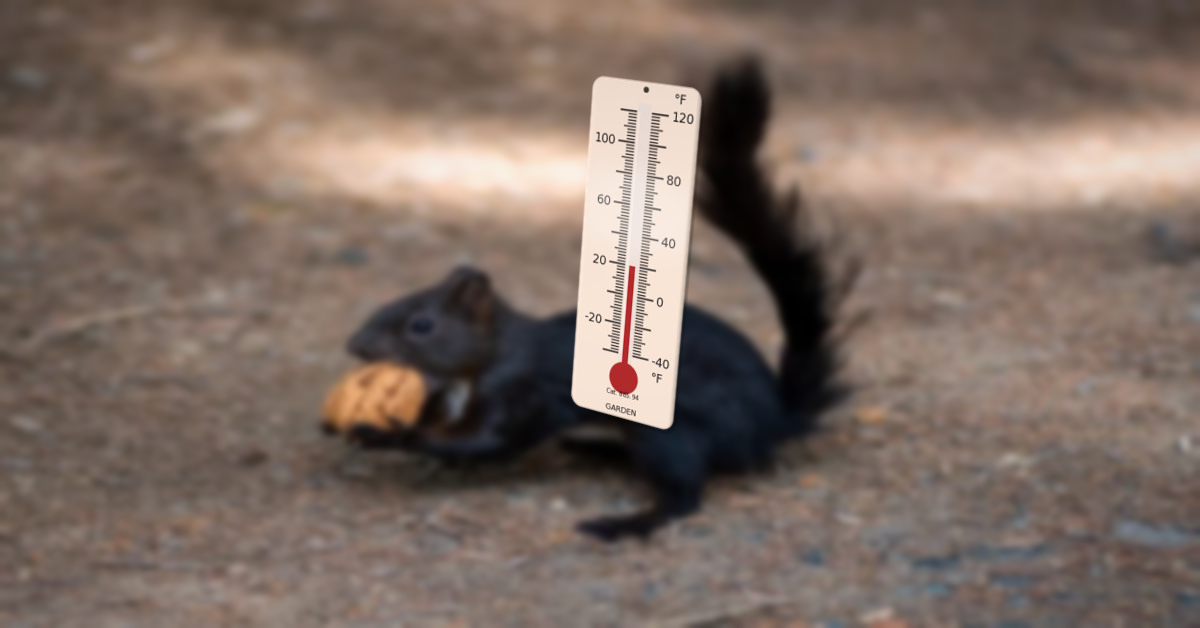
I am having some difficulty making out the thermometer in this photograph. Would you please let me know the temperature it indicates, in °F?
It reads 20 °F
